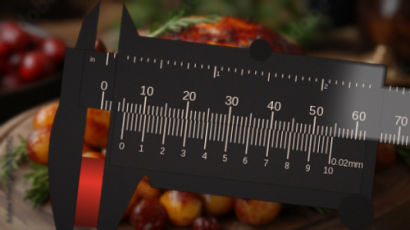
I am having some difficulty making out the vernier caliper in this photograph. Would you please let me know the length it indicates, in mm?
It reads 5.5 mm
